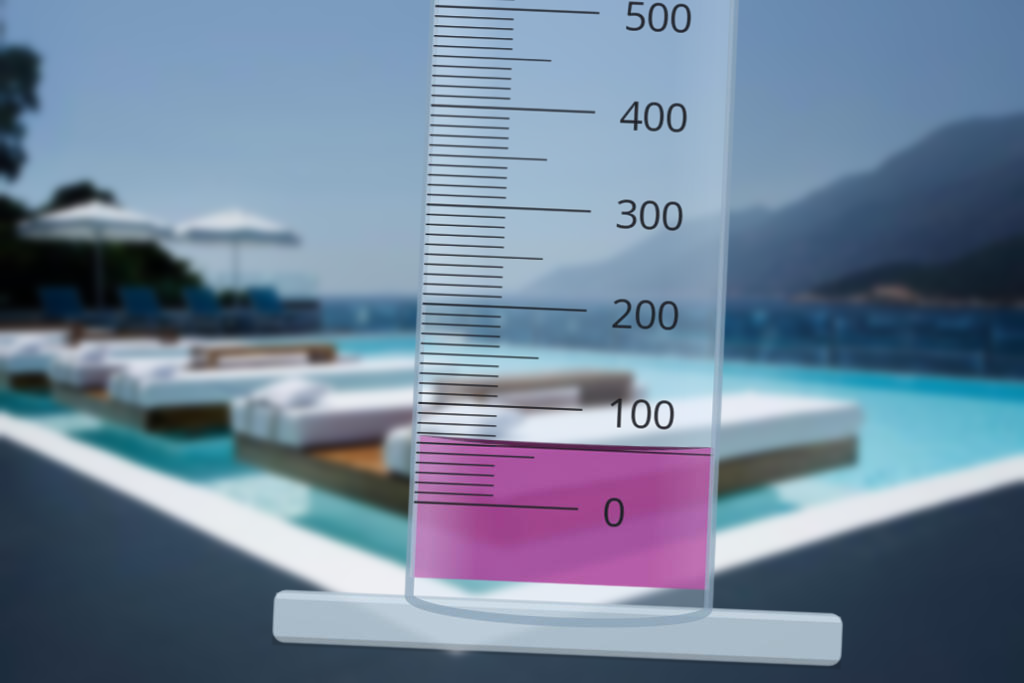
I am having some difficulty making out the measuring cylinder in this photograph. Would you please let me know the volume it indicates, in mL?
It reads 60 mL
